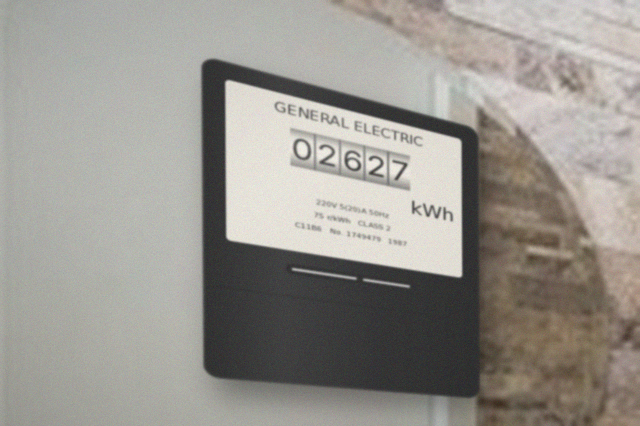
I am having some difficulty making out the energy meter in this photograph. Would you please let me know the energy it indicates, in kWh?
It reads 2627 kWh
